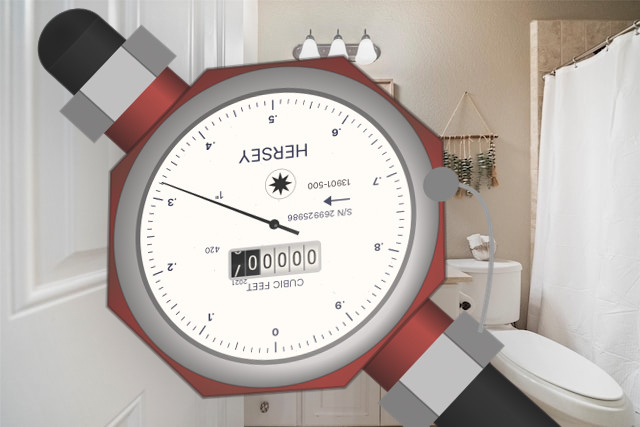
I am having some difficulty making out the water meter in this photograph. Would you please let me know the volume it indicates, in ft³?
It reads 7.32 ft³
